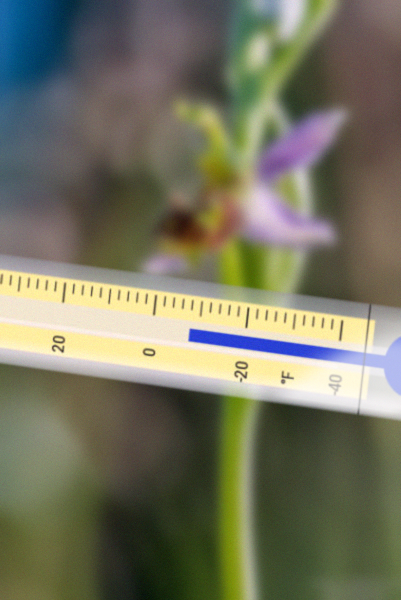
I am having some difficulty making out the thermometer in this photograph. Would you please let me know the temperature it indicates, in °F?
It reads -8 °F
